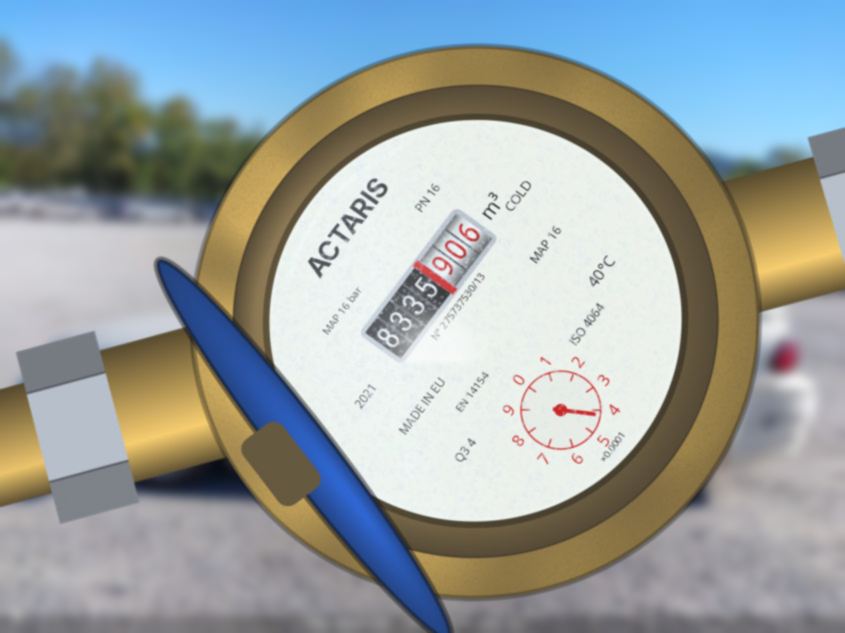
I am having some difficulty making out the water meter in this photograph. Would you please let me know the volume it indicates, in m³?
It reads 8335.9064 m³
